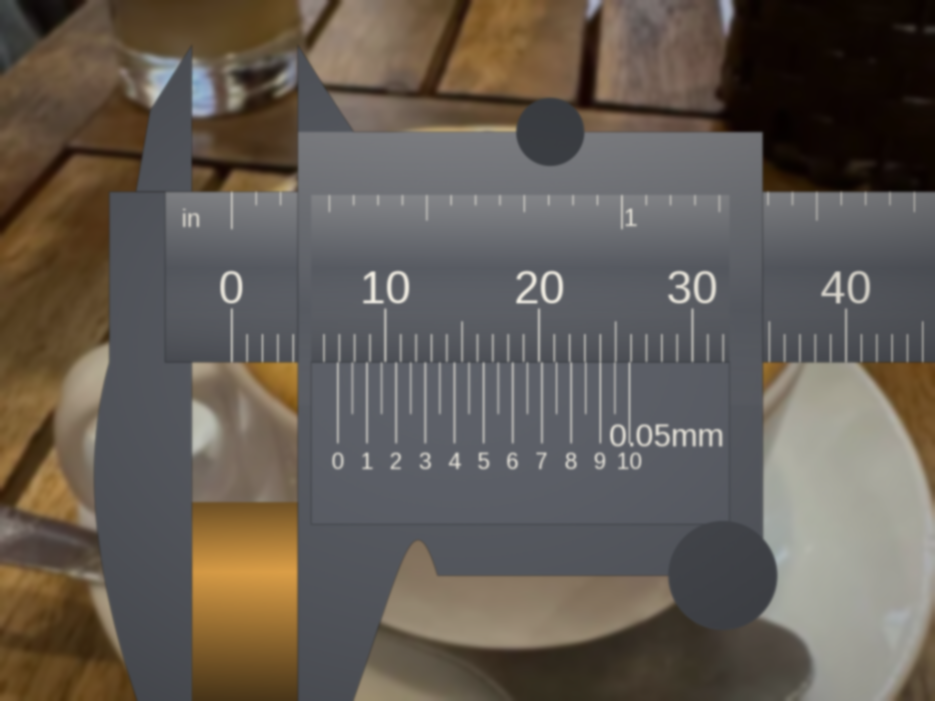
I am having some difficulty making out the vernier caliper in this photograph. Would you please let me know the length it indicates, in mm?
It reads 6.9 mm
